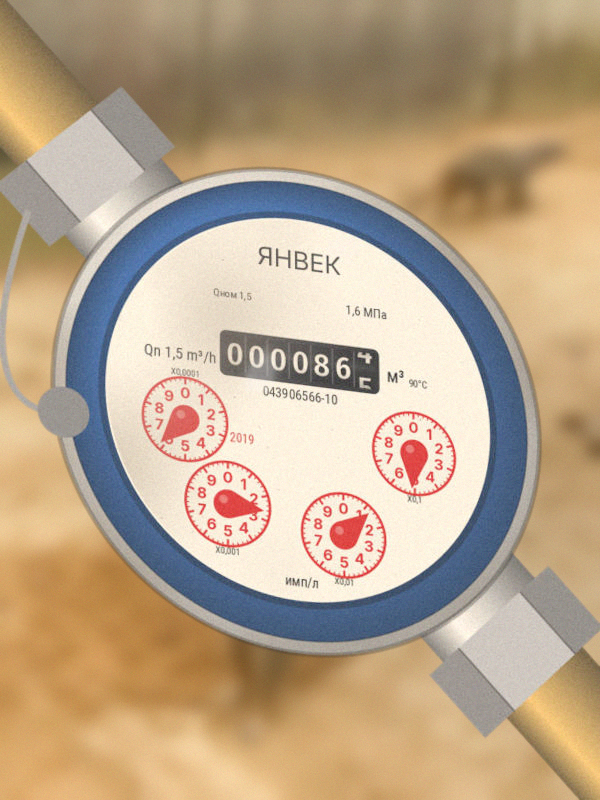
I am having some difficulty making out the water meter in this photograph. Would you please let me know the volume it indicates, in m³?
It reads 864.5126 m³
